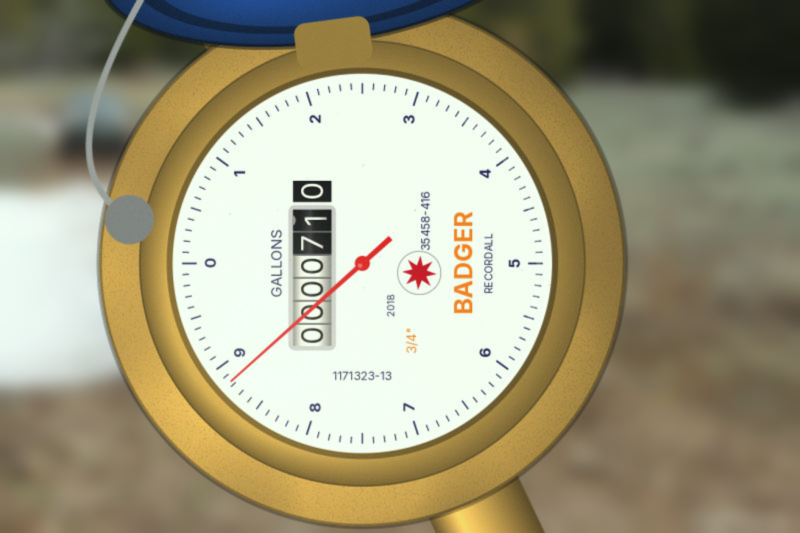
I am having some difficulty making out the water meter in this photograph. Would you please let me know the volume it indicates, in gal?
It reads 708.8 gal
